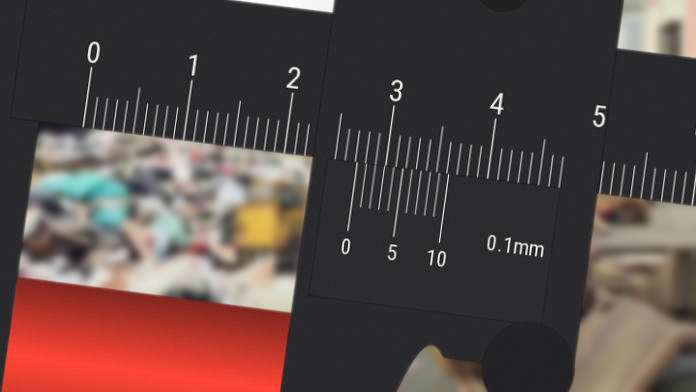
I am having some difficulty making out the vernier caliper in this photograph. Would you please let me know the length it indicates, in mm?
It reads 27.2 mm
